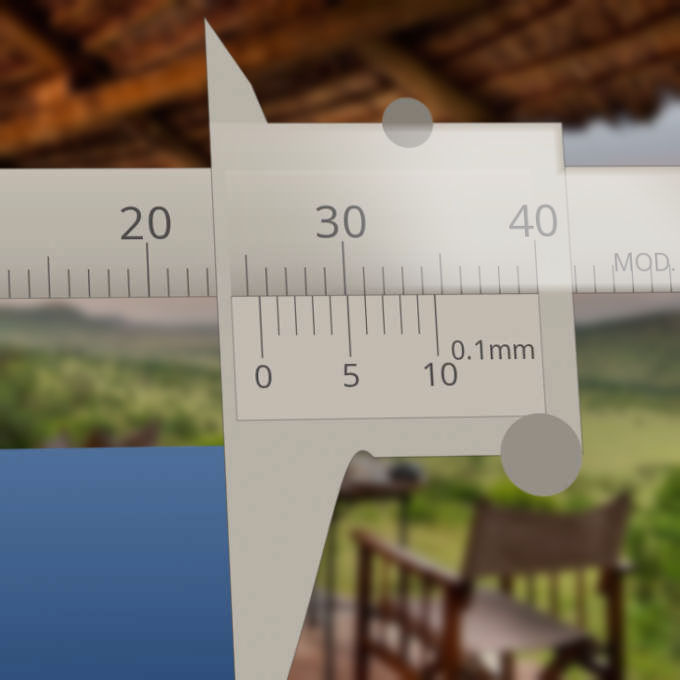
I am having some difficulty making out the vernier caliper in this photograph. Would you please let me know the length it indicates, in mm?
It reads 25.6 mm
